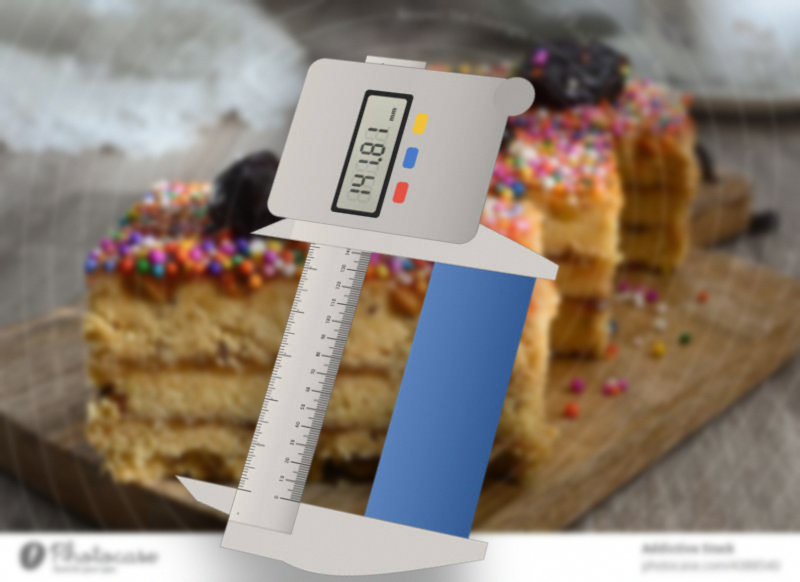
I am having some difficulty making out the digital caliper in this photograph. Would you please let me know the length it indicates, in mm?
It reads 141.81 mm
